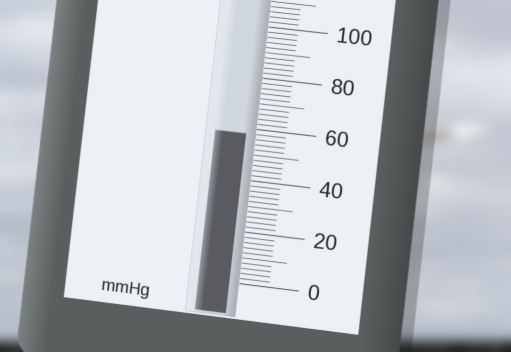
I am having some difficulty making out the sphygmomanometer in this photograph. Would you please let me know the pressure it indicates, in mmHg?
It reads 58 mmHg
